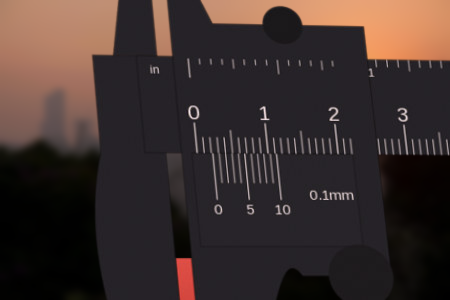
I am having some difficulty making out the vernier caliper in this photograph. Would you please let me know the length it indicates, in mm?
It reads 2.2 mm
